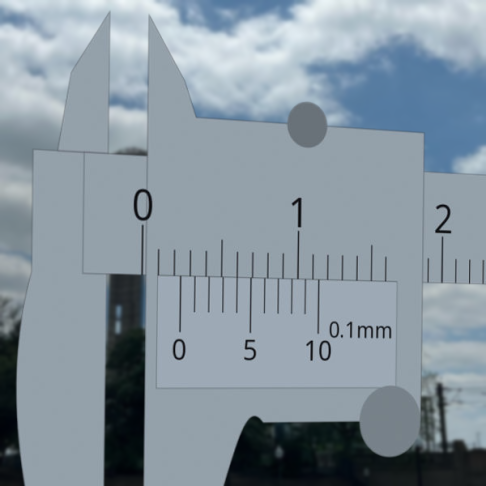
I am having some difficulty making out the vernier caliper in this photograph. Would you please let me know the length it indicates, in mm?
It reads 2.4 mm
